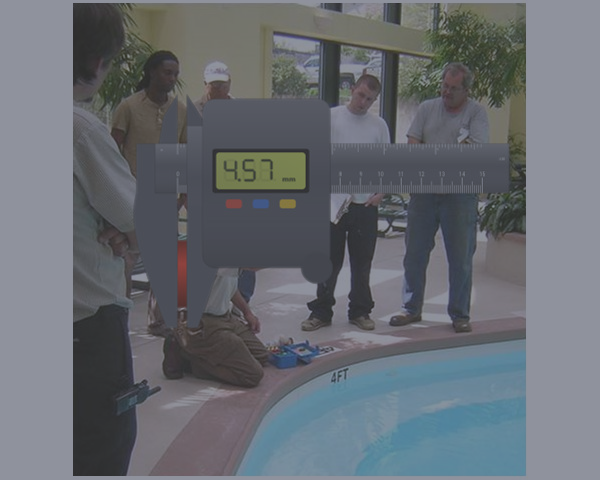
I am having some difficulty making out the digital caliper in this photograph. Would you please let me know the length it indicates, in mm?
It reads 4.57 mm
